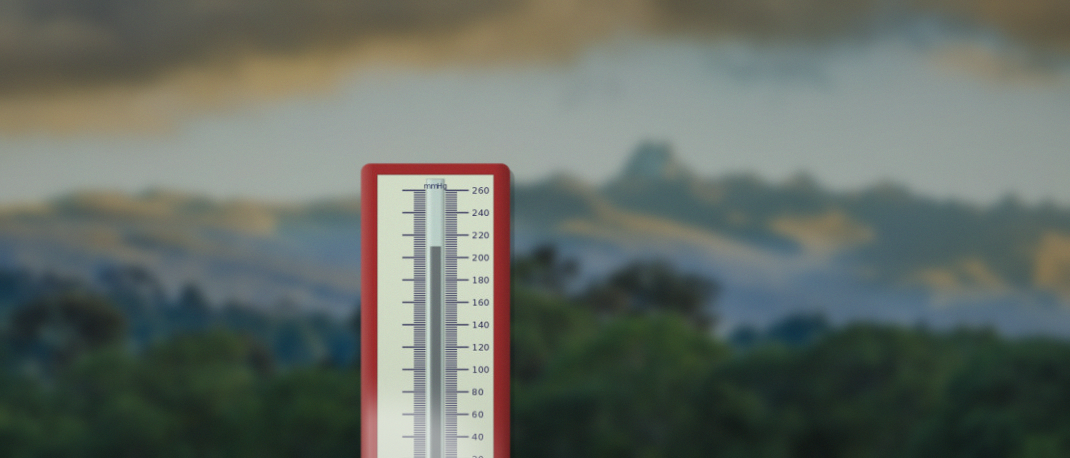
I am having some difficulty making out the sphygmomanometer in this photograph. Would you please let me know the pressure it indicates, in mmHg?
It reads 210 mmHg
